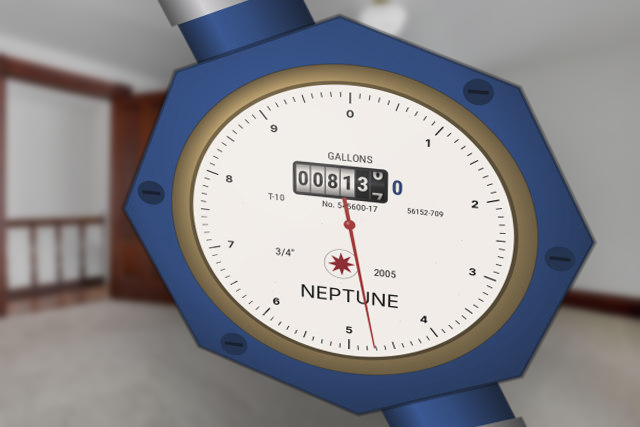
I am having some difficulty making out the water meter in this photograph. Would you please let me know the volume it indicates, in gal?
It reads 81364.7 gal
